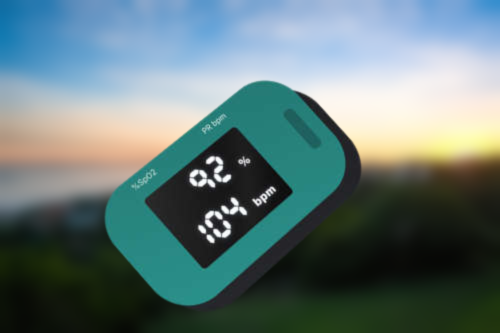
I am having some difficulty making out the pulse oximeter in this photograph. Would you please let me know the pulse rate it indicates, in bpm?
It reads 104 bpm
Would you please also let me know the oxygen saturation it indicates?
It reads 92 %
